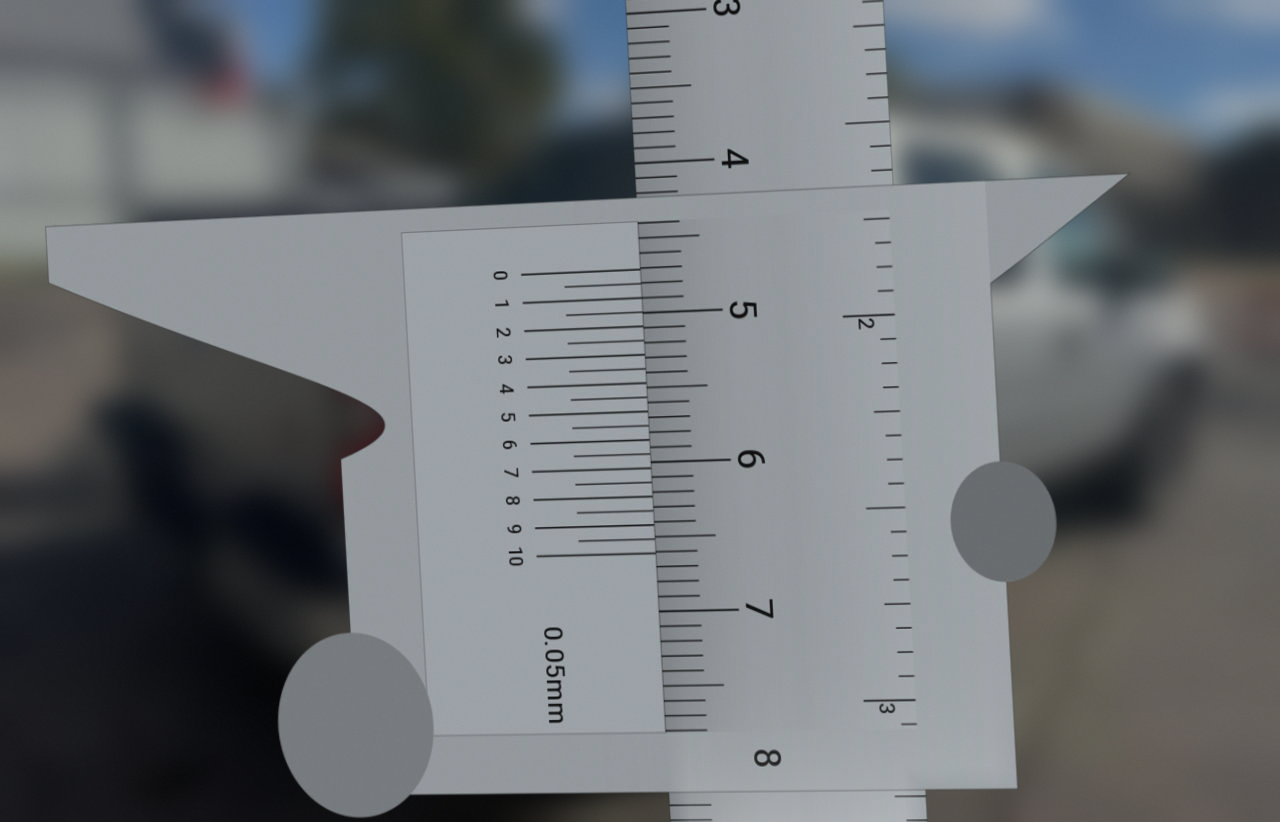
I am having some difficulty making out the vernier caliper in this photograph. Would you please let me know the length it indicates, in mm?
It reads 47.1 mm
